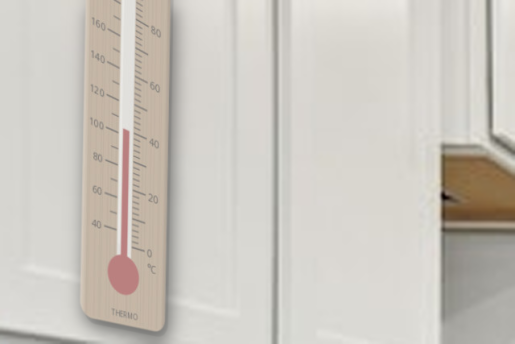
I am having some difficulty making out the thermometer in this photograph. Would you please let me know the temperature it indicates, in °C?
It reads 40 °C
